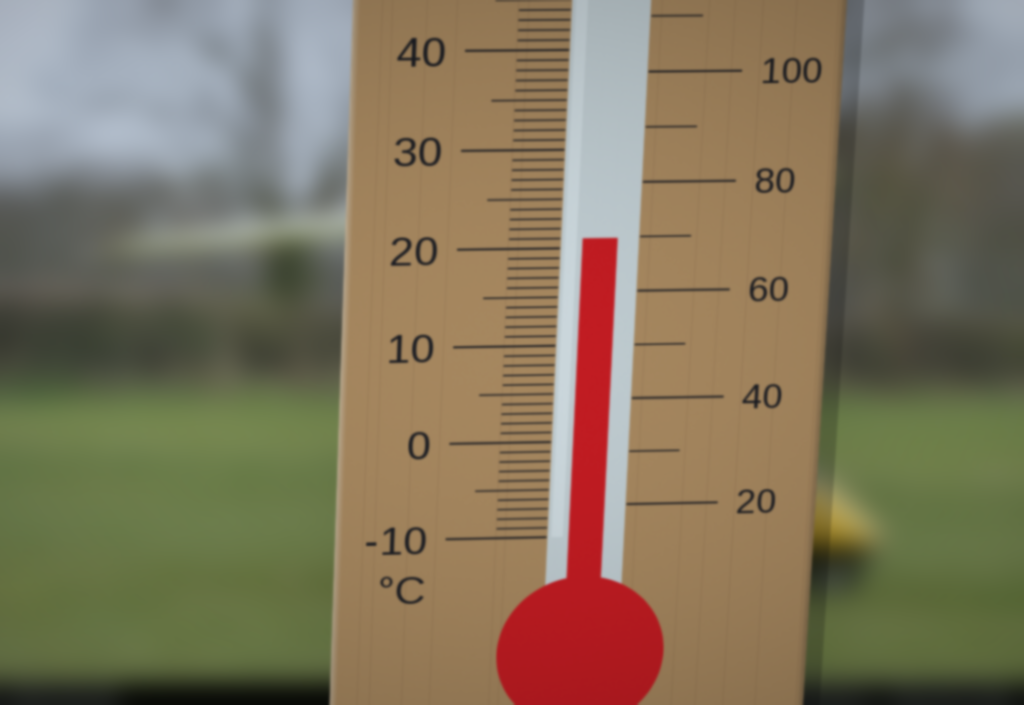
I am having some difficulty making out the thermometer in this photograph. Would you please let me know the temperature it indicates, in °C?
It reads 21 °C
